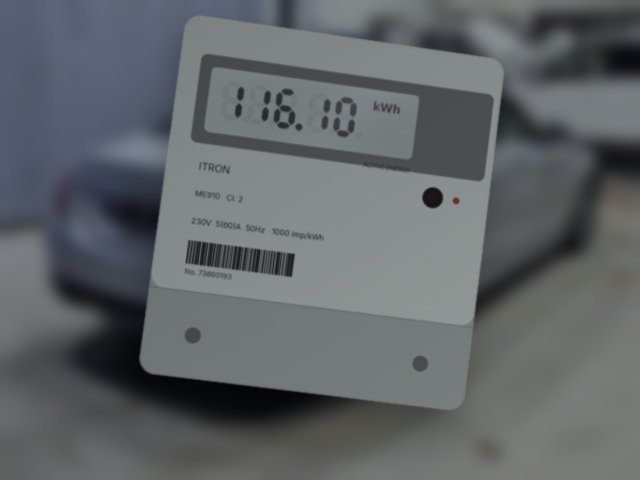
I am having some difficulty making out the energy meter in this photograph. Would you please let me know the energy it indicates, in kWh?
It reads 116.10 kWh
